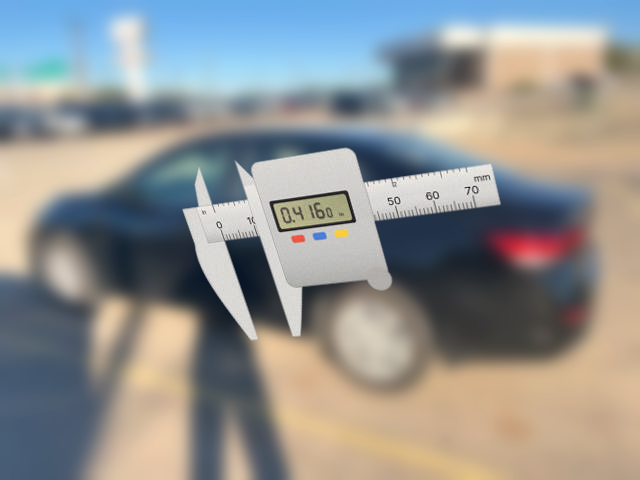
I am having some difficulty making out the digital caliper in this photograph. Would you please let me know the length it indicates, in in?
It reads 0.4160 in
